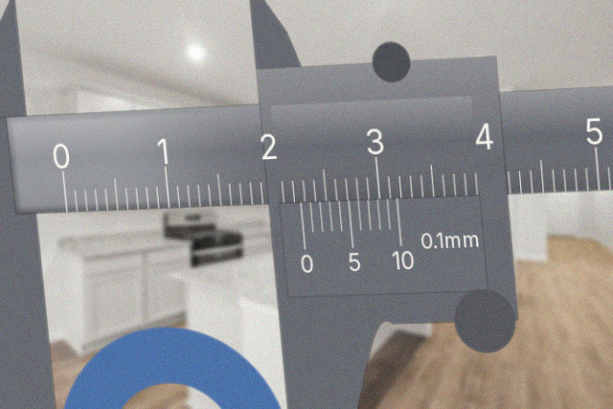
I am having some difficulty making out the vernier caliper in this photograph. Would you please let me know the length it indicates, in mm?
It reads 22.6 mm
